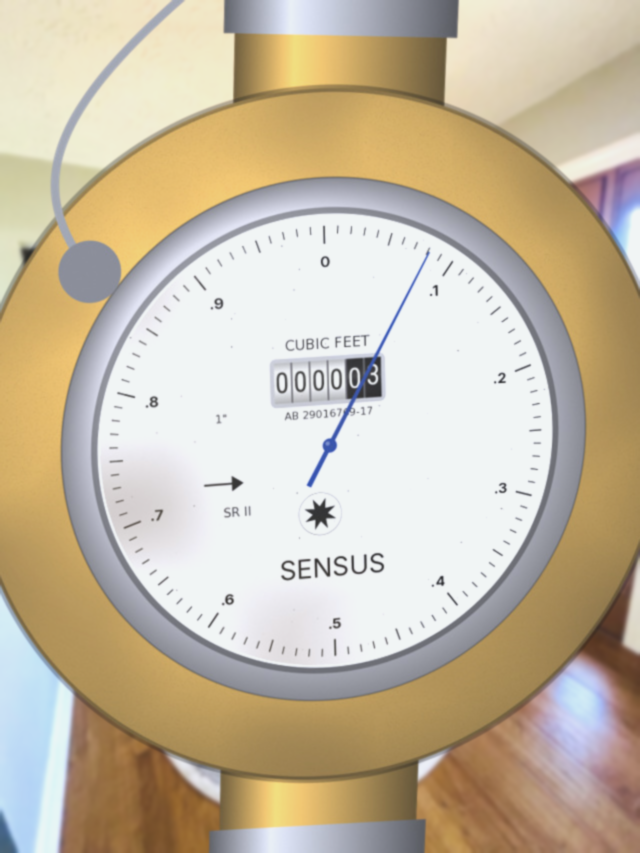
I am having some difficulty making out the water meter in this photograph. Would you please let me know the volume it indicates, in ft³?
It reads 3.08 ft³
